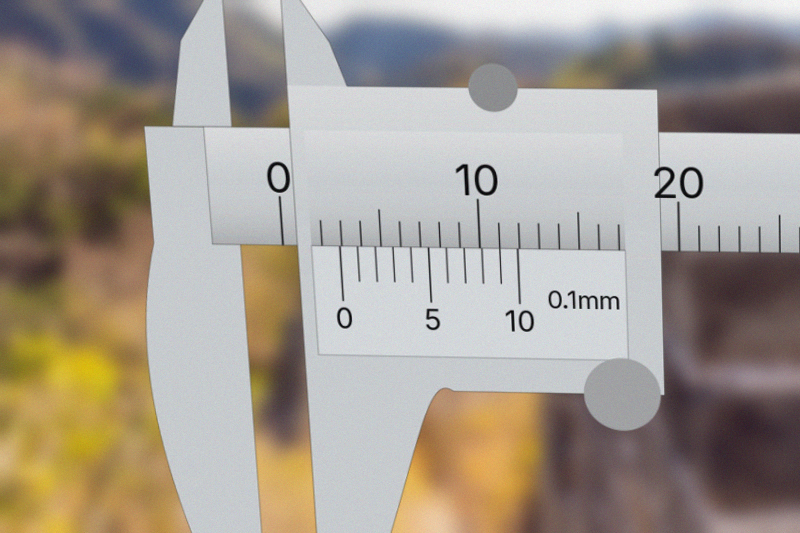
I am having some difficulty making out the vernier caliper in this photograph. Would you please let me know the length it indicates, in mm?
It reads 2.9 mm
